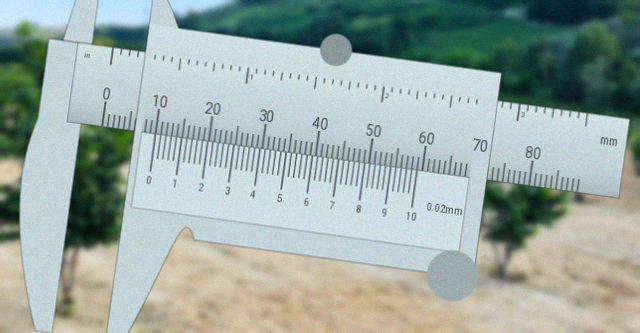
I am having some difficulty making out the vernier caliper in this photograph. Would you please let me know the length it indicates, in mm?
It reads 10.0 mm
